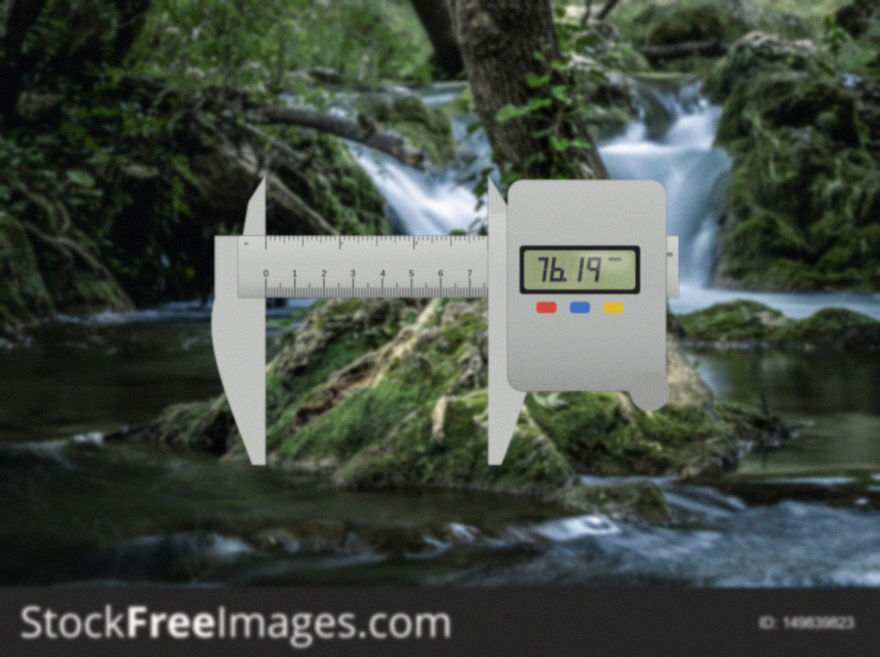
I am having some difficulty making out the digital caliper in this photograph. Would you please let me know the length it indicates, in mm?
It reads 76.19 mm
